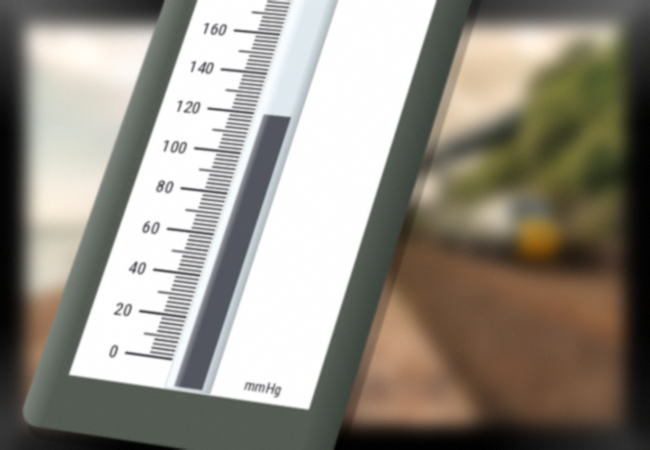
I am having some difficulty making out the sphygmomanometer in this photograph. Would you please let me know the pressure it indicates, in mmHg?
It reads 120 mmHg
